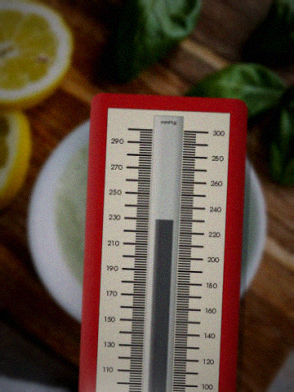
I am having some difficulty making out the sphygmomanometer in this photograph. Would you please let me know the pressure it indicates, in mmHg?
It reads 230 mmHg
